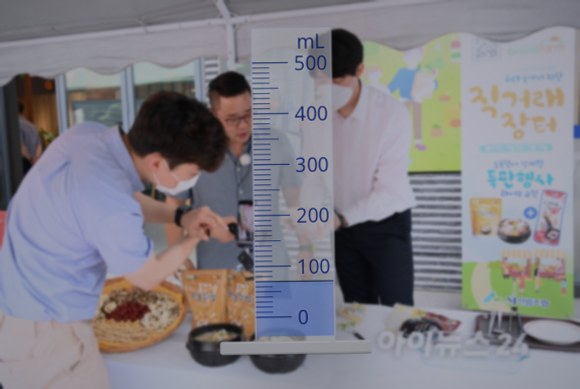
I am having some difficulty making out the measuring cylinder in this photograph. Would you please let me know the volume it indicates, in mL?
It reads 70 mL
